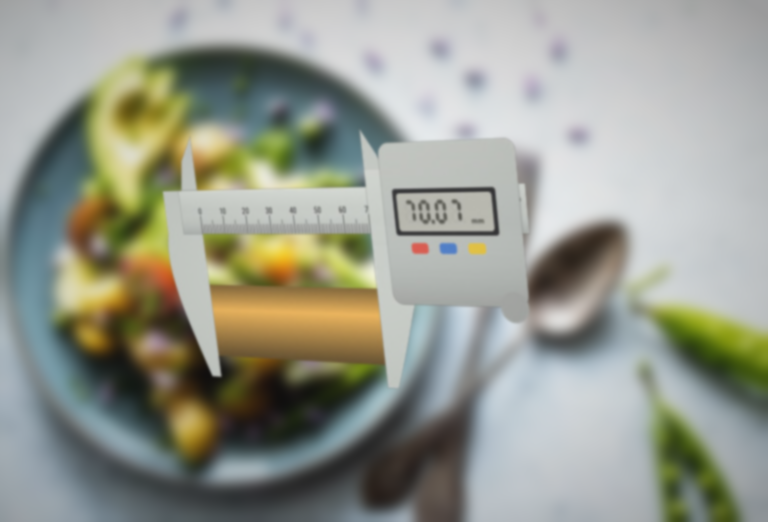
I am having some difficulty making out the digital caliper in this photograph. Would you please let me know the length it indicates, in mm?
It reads 70.07 mm
